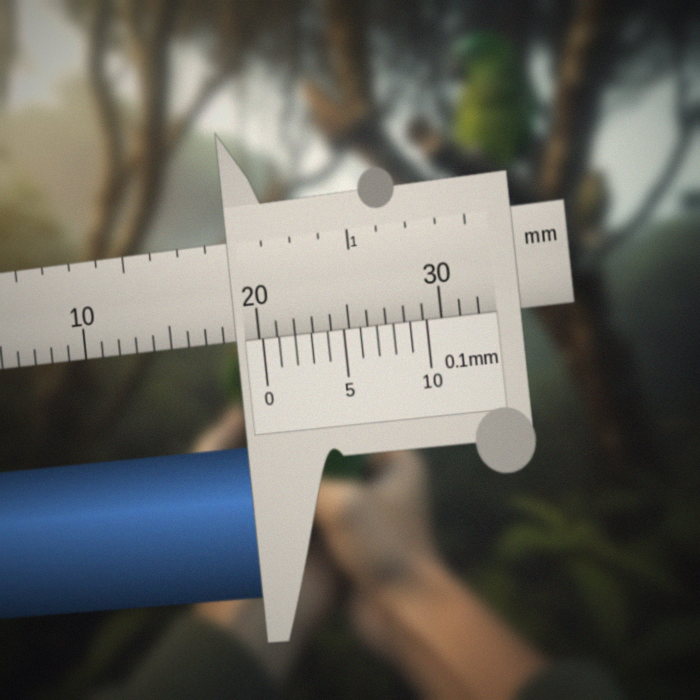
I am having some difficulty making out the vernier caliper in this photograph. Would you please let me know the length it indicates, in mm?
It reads 20.2 mm
